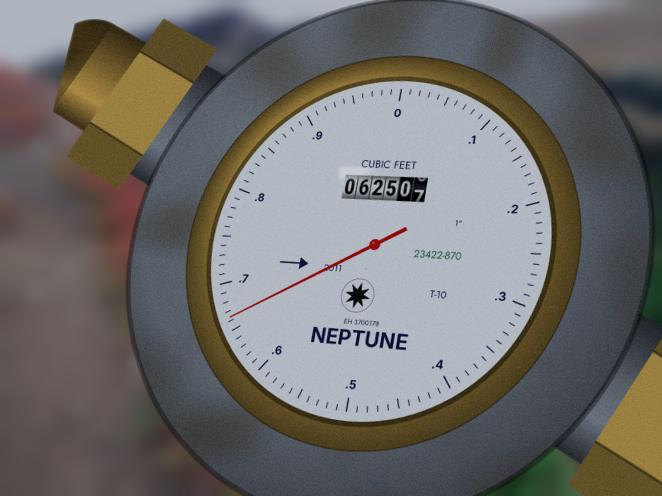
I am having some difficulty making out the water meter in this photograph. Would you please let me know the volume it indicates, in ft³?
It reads 62506.66 ft³
